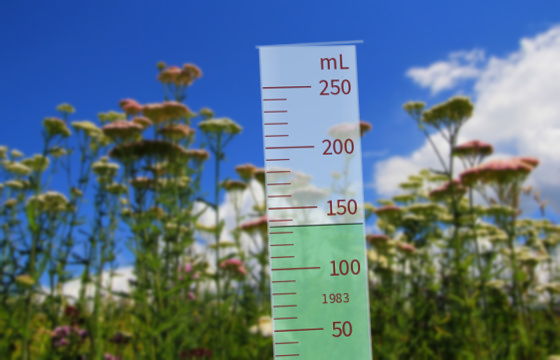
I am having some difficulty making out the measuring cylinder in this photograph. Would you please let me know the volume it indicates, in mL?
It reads 135 mL
